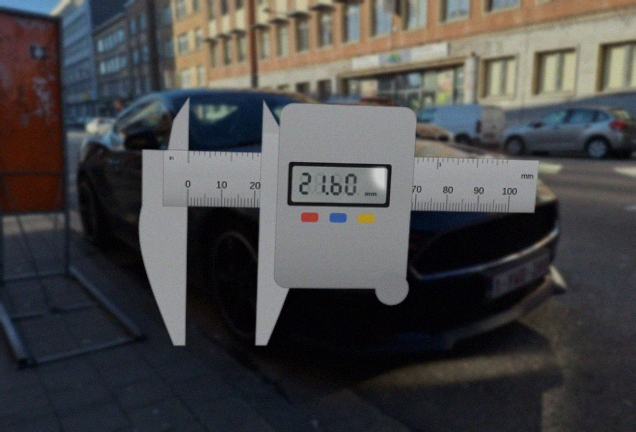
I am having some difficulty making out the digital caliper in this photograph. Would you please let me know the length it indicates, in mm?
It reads 21.60 mm
